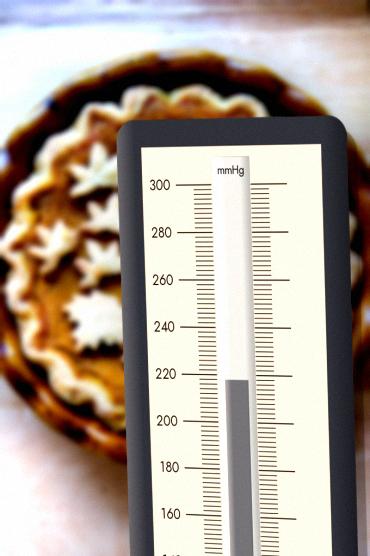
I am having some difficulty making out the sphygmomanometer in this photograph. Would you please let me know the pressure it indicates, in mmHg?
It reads 218 mmHg
